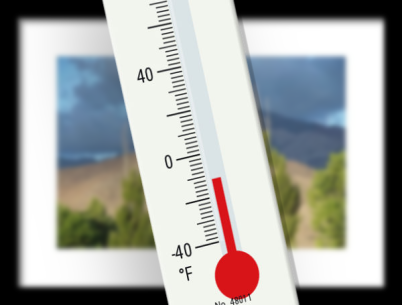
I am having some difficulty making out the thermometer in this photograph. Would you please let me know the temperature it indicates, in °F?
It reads -12 °F
